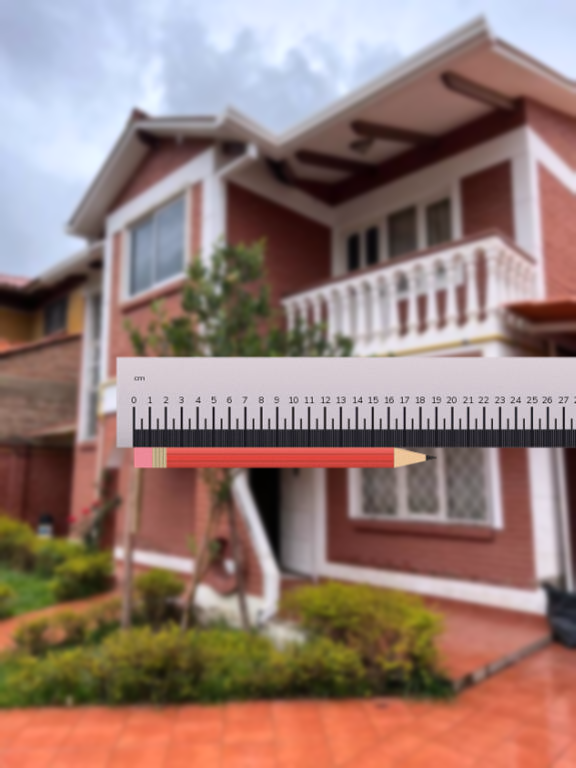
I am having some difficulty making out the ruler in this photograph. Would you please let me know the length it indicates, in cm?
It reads 19 cm
